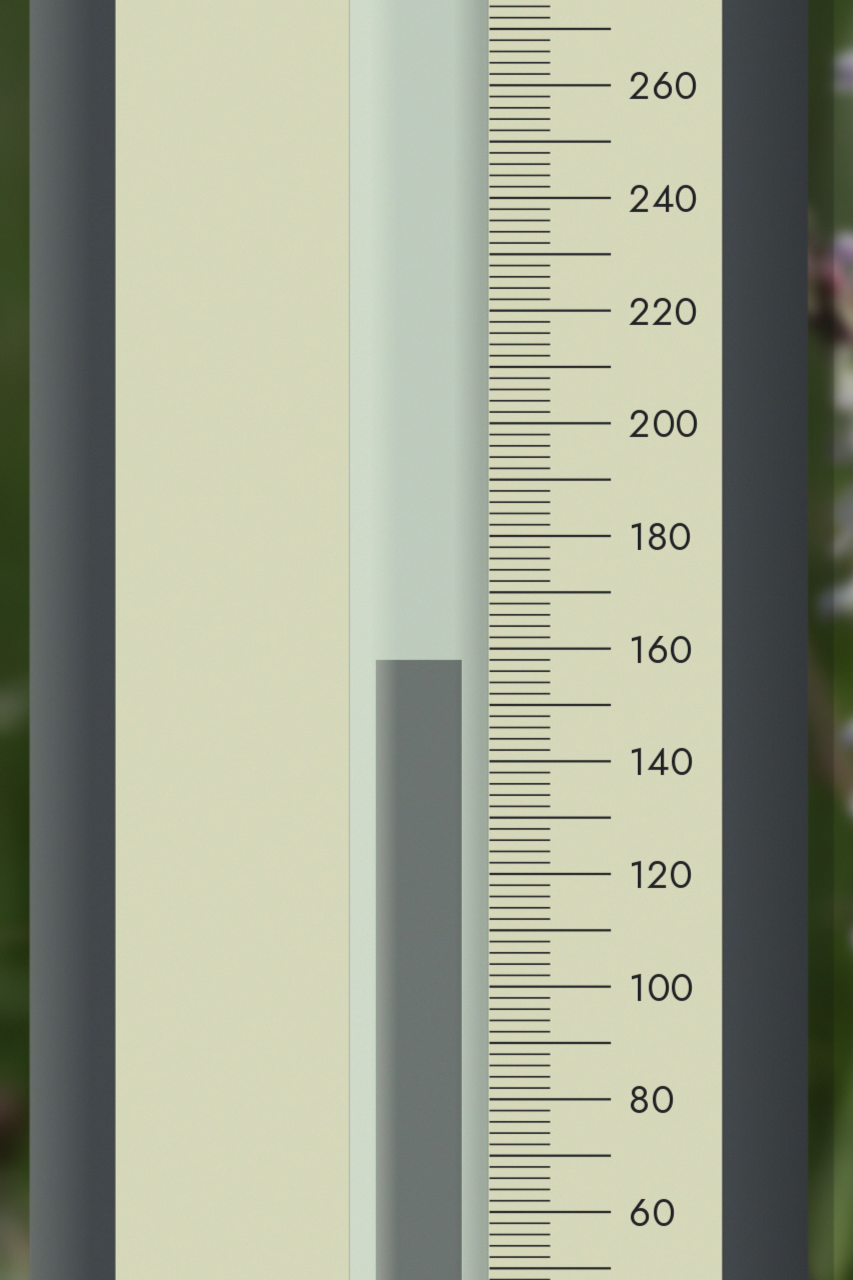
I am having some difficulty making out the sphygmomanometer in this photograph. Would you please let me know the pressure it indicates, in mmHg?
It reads 158 mmHg
